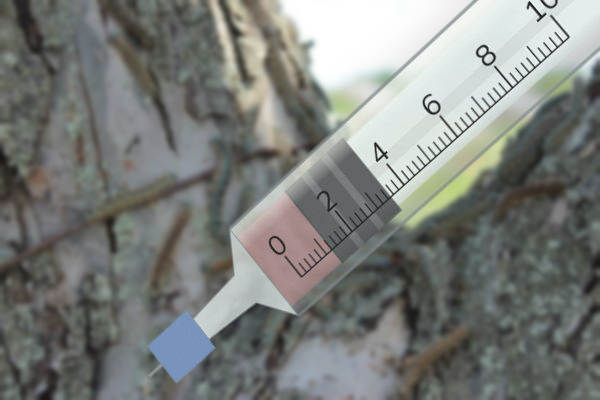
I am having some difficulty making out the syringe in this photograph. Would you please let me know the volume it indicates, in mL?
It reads 1.2 mL
